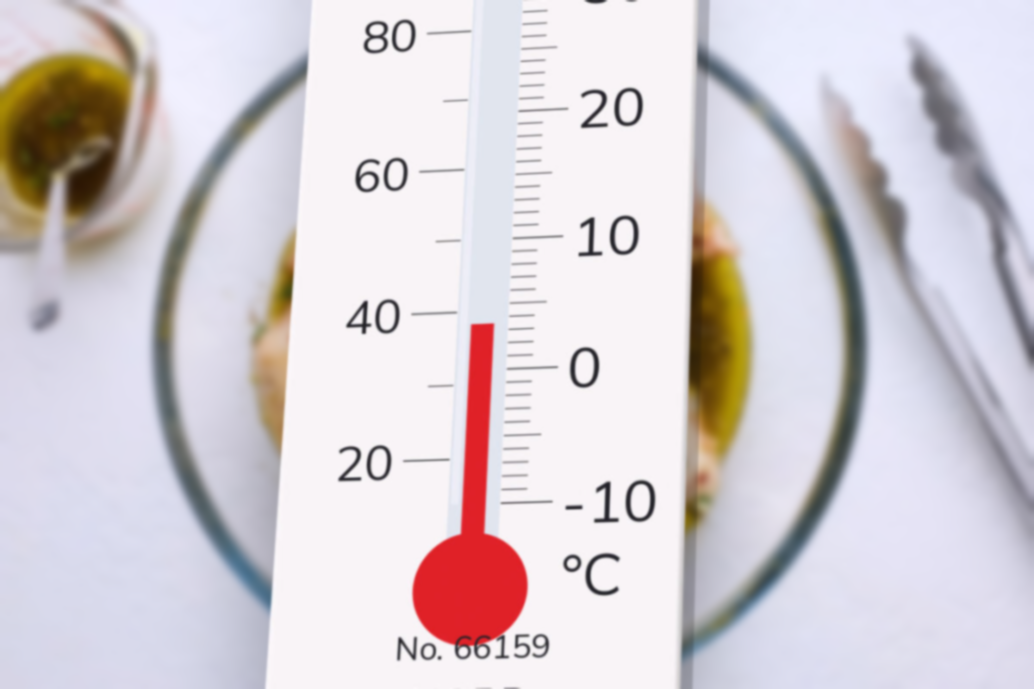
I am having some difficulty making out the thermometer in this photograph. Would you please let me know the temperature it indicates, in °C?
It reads 3.5 °C
